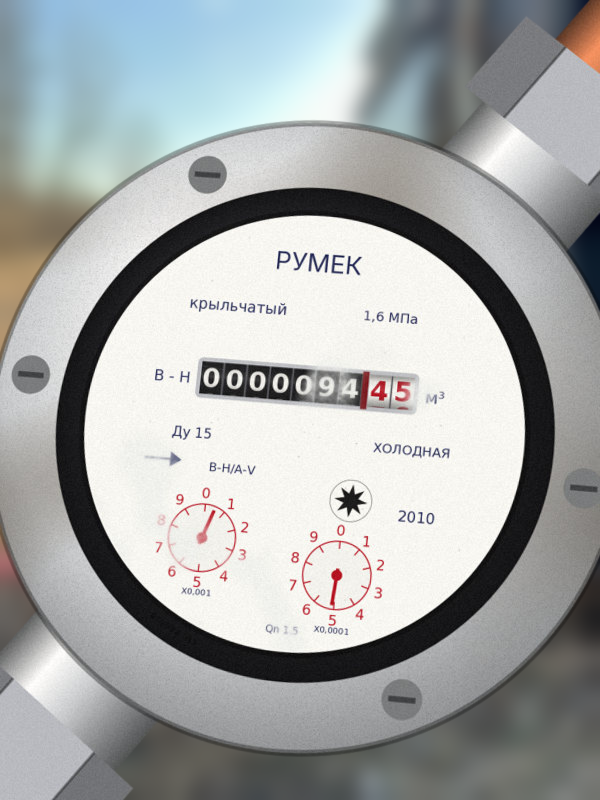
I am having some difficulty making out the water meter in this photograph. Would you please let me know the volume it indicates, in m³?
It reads 94.4505 m³
